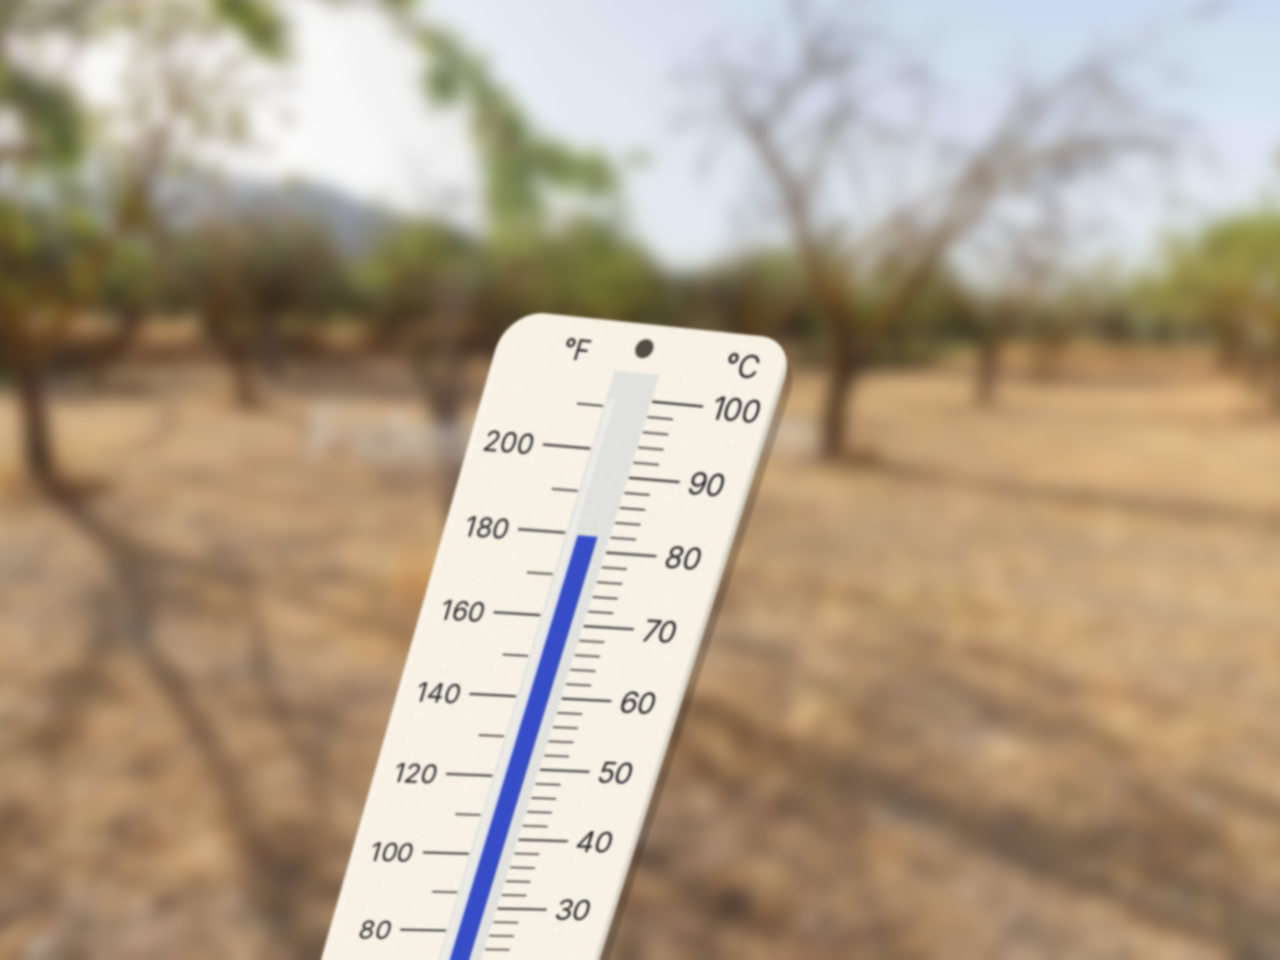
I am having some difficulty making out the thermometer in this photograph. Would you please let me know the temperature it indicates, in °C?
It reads 82 °C
